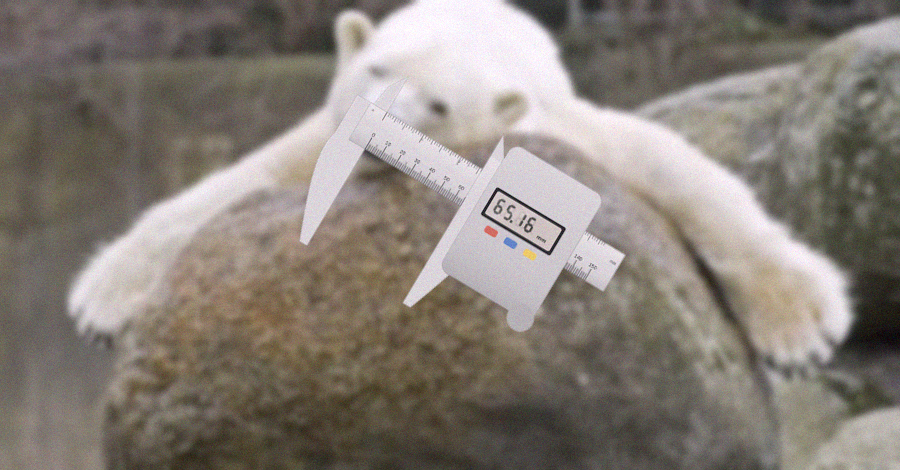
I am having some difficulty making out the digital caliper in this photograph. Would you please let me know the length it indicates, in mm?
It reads 65.16 mm
